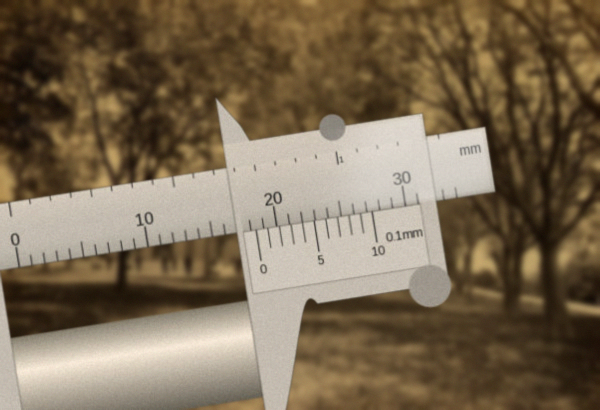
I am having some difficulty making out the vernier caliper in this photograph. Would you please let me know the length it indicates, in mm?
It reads 18.4 mm
